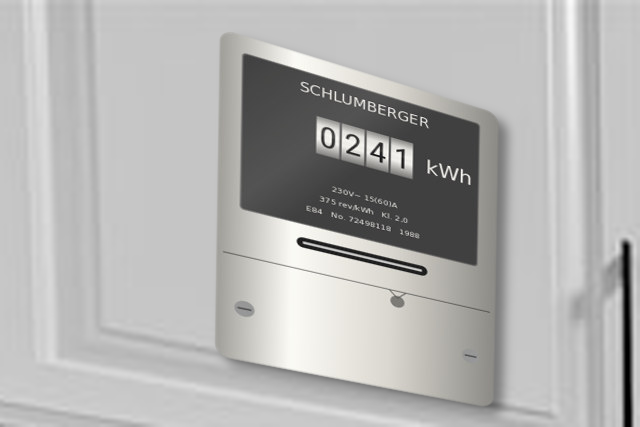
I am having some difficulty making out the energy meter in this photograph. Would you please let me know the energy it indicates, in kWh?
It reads 241 kWh
